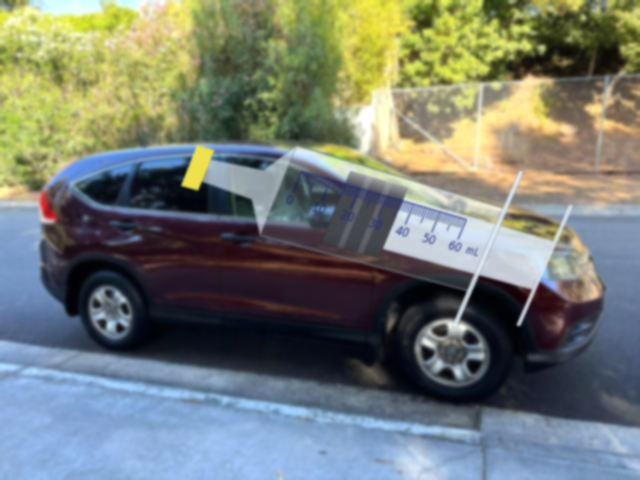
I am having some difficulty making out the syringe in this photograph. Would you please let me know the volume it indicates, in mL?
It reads 15 mL
